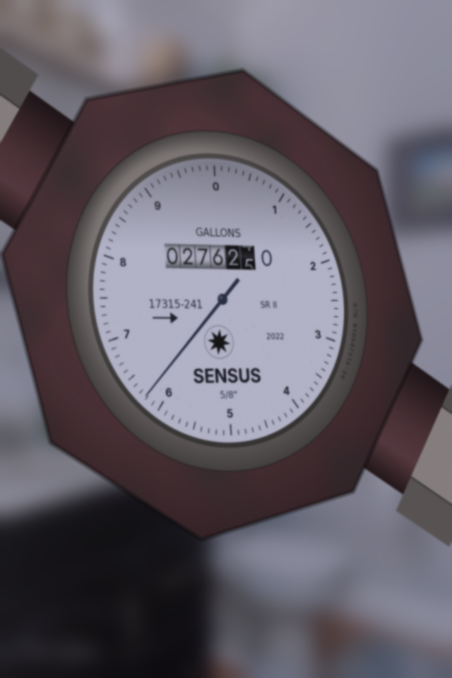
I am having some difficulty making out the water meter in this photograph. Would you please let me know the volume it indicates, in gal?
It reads 276246.2 gal
